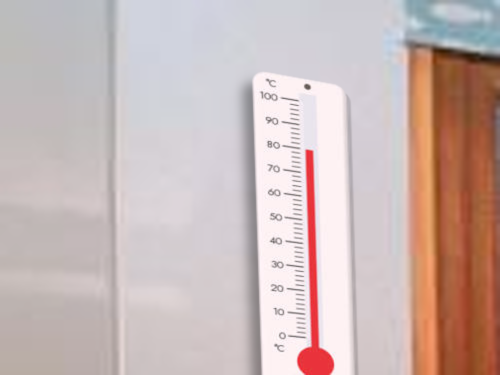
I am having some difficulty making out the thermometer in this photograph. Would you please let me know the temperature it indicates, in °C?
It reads 80 °C
